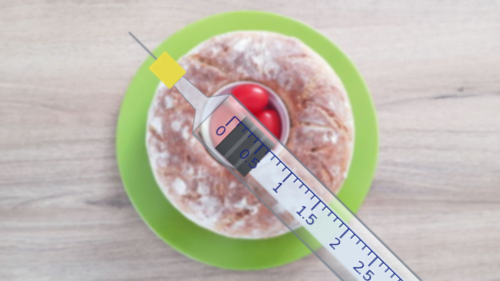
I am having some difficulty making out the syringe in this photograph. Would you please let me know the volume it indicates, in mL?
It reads 0.1 mL
